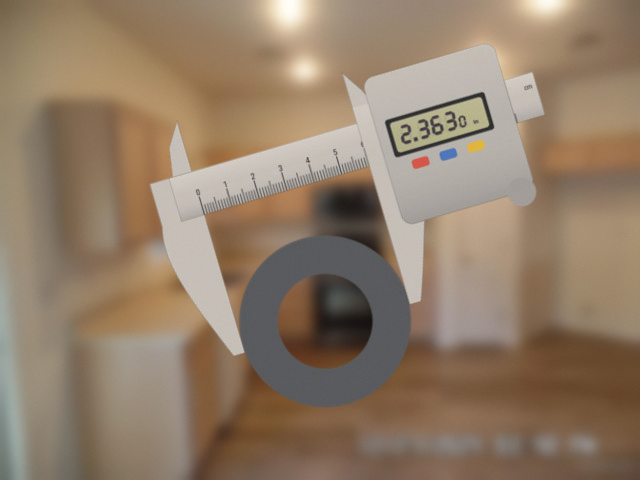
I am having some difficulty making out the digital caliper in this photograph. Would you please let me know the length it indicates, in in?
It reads 2.3630 in
